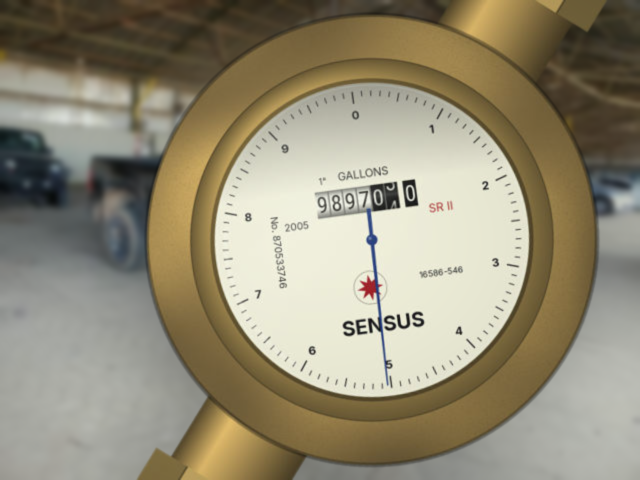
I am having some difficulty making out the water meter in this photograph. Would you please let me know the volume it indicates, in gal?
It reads 9897035.0 gal
